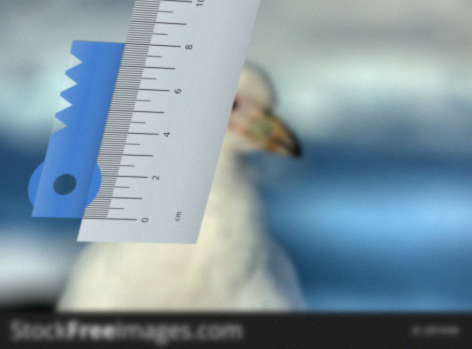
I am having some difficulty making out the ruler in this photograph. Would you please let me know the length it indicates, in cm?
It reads 8 cm
